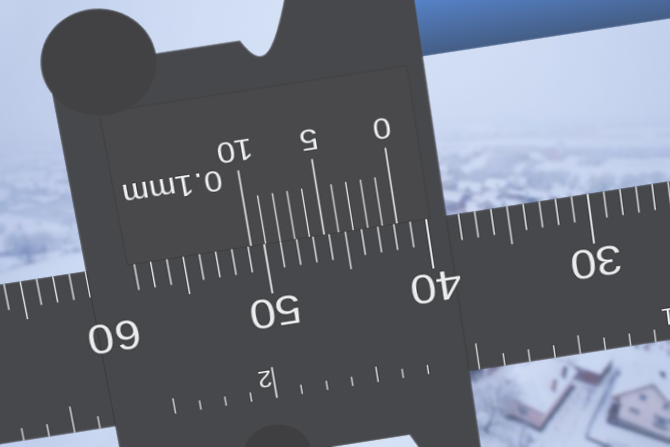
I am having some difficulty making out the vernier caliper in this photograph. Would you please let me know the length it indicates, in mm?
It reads 41.8 mm
